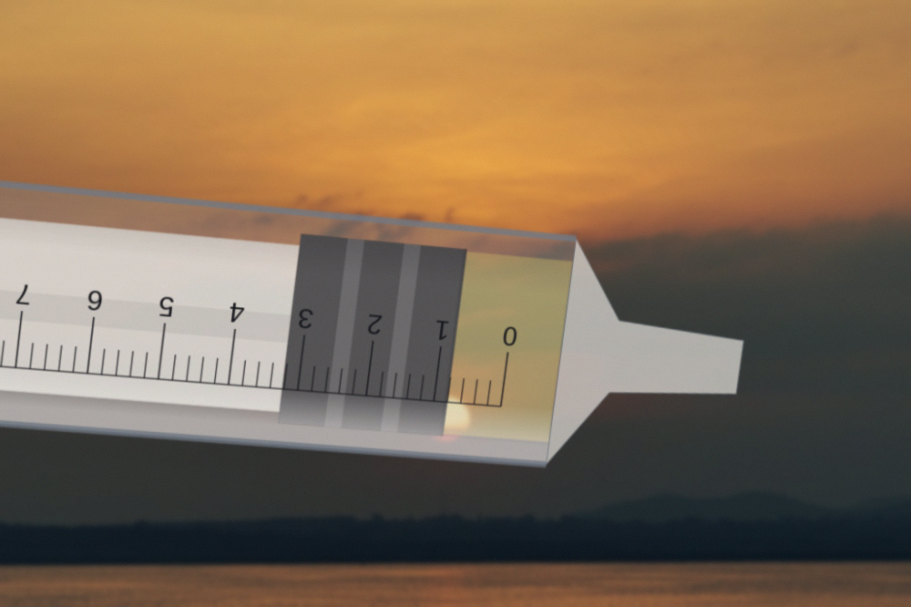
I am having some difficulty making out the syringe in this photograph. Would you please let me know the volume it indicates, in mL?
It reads 0.8 mL
